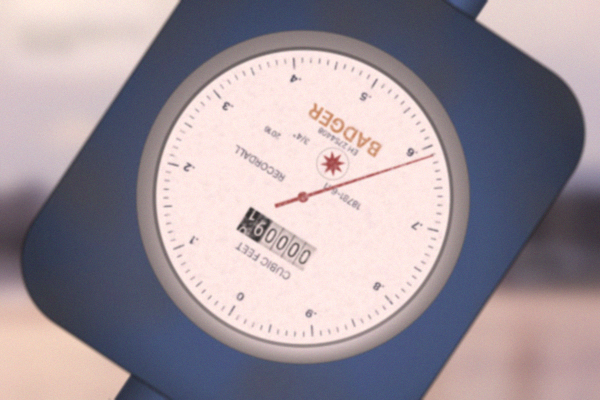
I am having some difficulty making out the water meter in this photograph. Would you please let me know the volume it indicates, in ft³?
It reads 90.61 ft³
